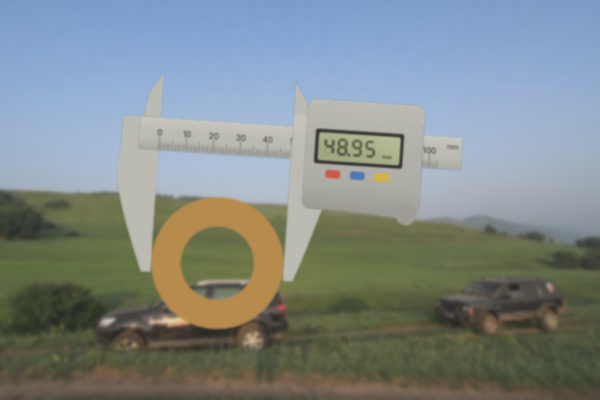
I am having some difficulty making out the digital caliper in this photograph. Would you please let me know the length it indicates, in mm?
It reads 48.95 mm
